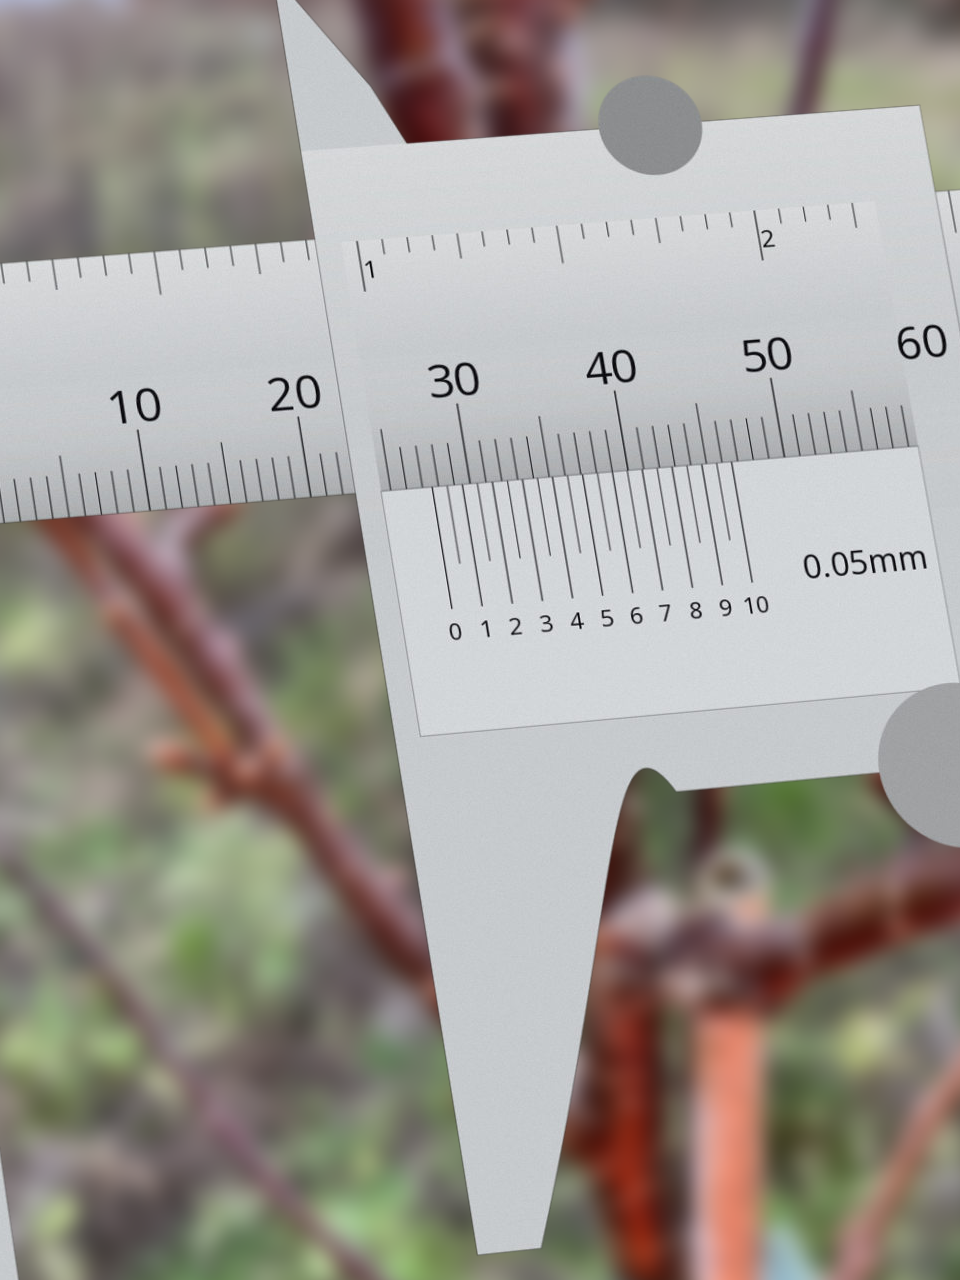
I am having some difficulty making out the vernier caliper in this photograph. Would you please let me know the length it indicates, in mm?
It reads 27.6 mm
